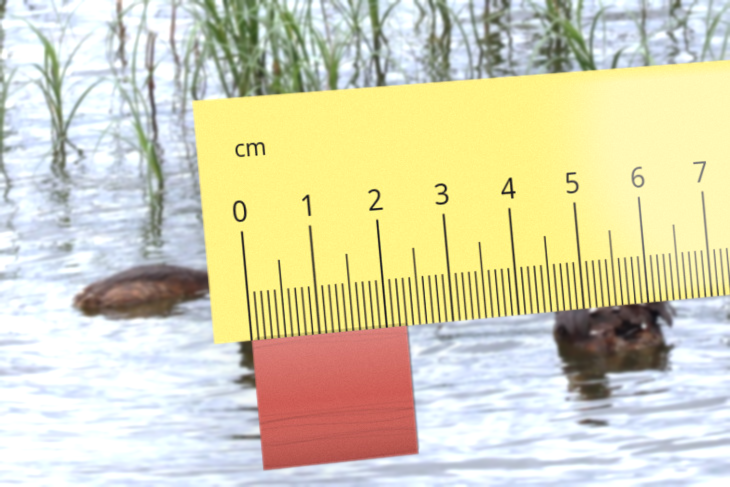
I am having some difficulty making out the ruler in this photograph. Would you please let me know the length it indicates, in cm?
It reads 2.3 cm
